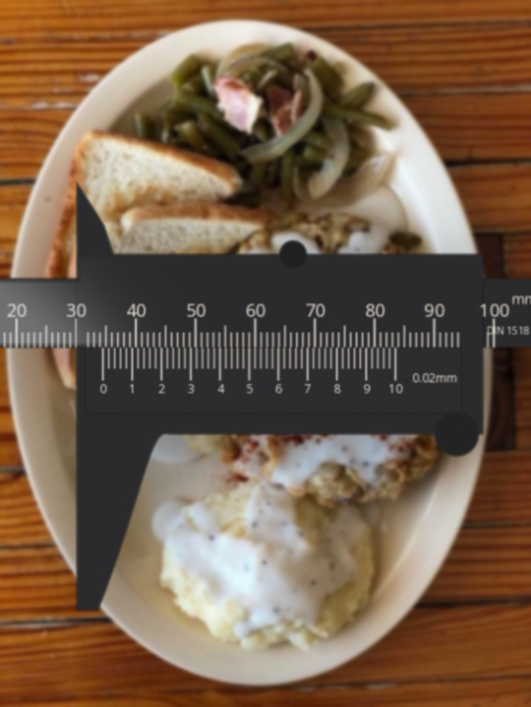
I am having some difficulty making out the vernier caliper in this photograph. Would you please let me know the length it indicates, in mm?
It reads 34.5 mm
